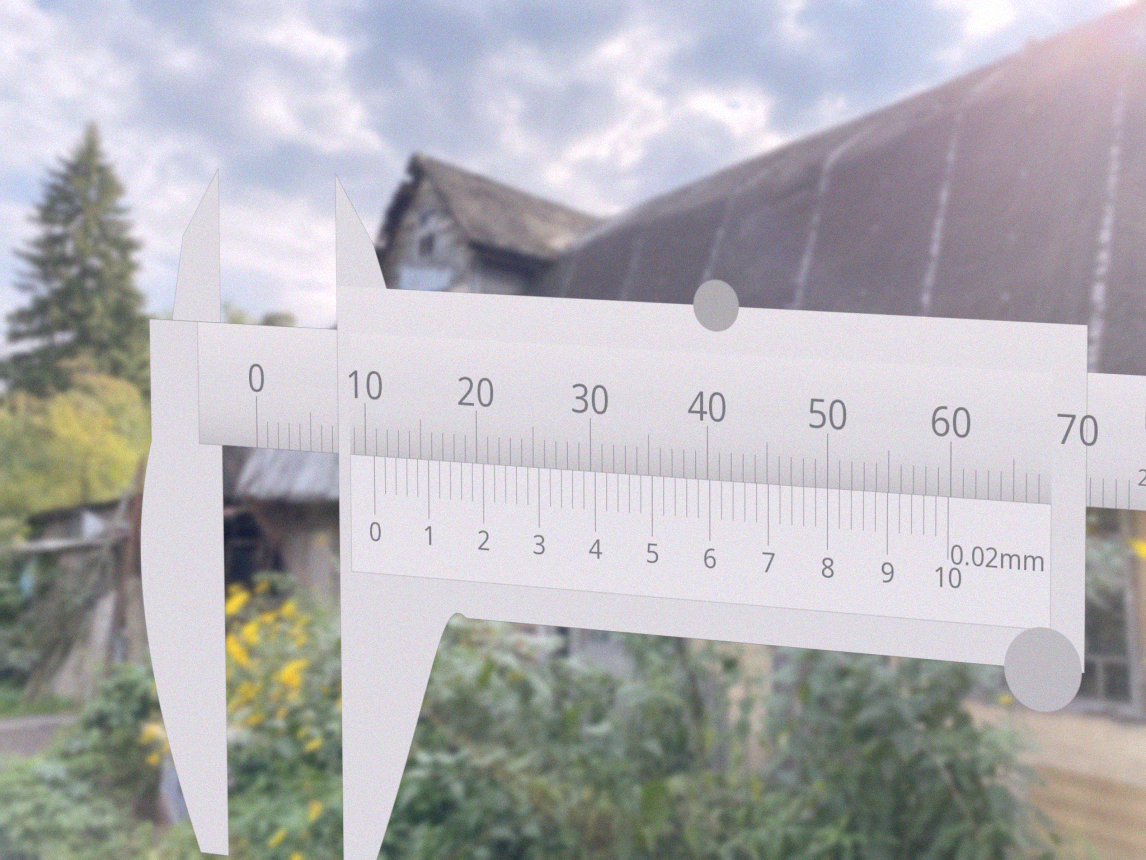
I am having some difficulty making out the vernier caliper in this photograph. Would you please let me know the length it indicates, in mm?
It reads 10.8 mm
